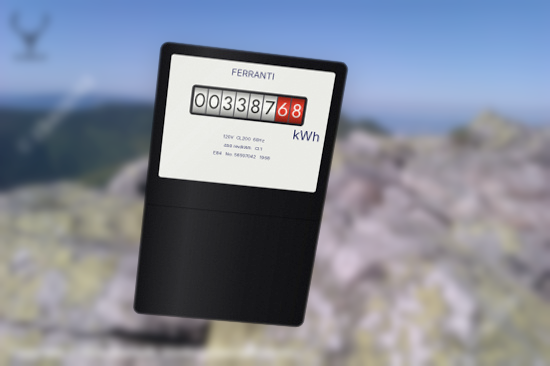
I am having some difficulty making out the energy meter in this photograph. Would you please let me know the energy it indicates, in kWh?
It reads 3387.68 kWh
